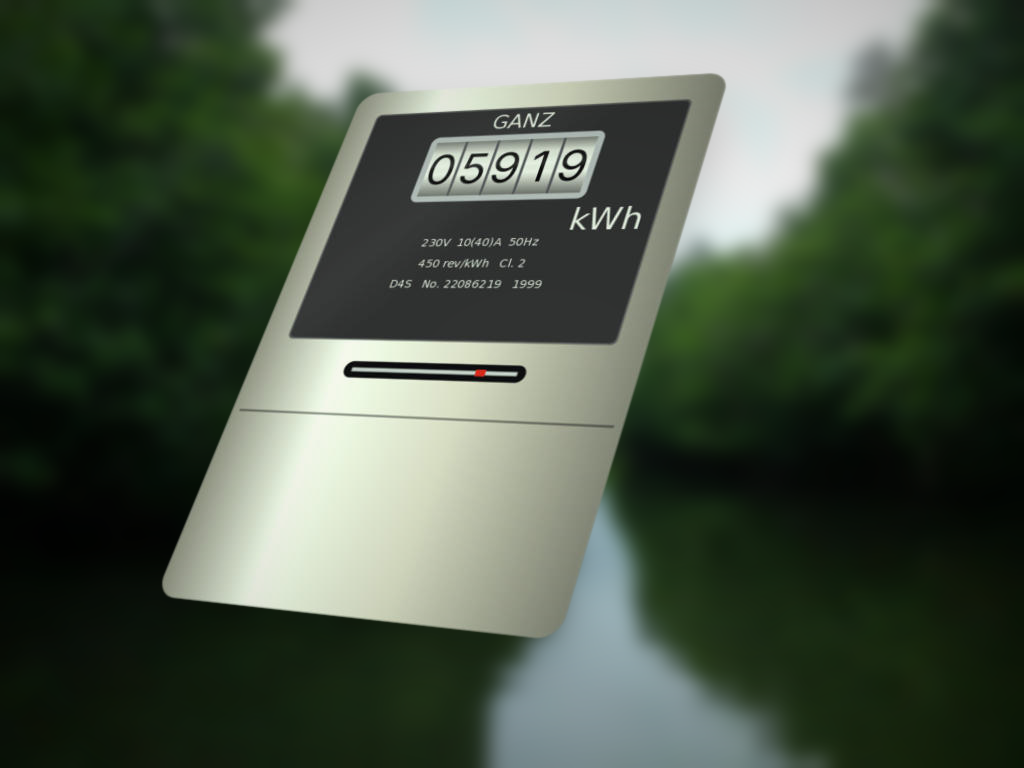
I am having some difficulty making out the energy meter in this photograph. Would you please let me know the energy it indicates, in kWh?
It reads 5919 kWh
